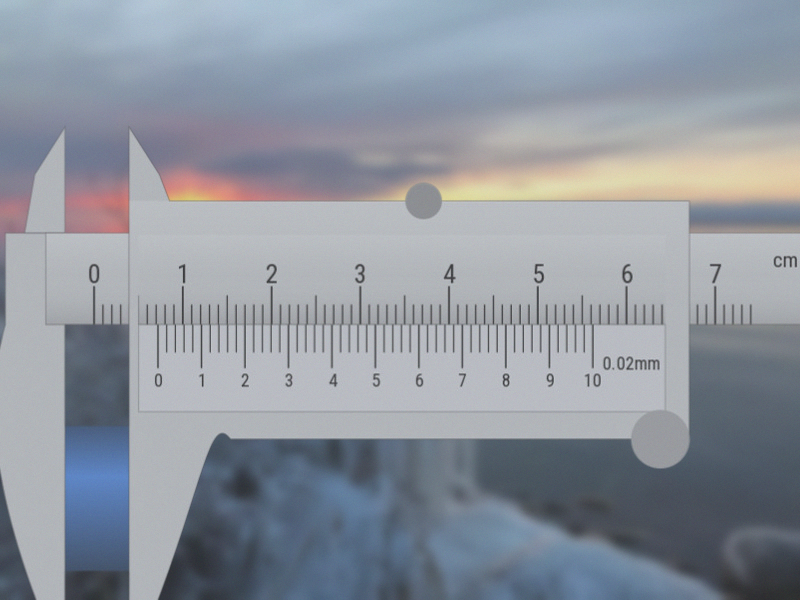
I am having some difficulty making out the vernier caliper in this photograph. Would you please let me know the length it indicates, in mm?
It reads 7.2 mm
